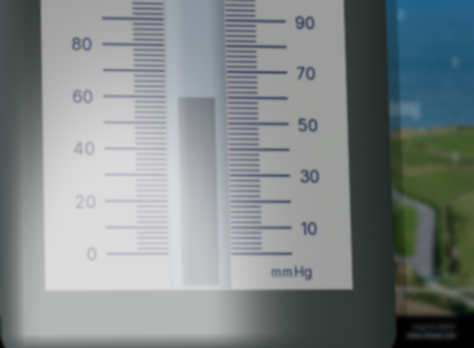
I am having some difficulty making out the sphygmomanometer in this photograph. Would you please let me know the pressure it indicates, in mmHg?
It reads 60 mmHg
